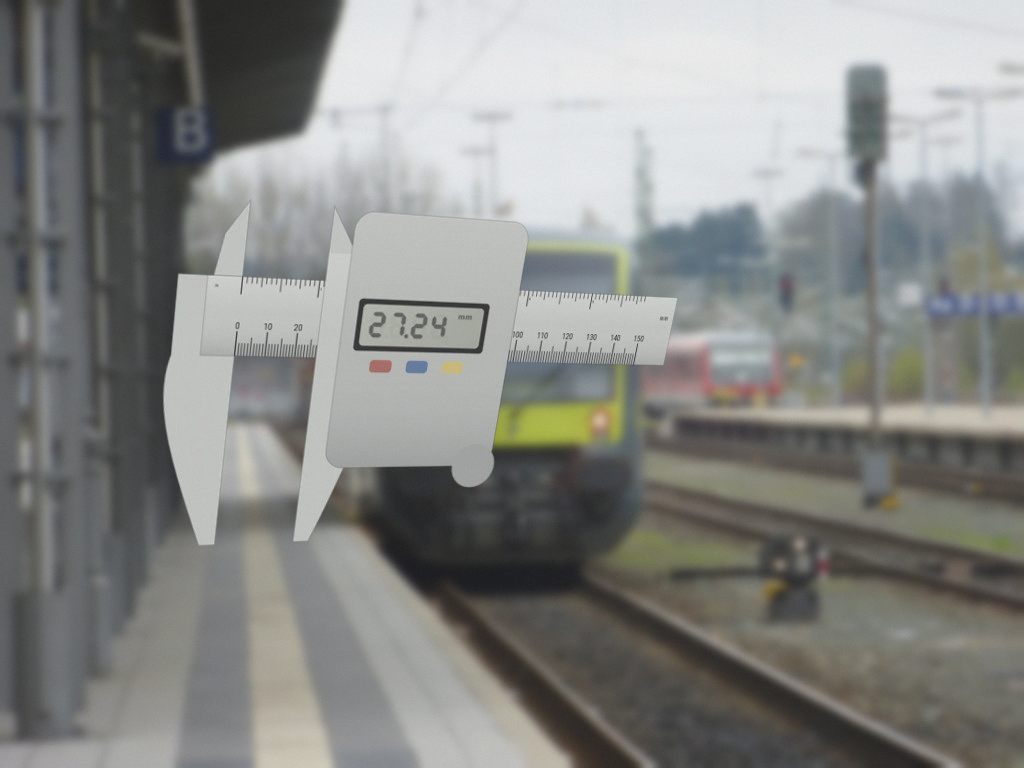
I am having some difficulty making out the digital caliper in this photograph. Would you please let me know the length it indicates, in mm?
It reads 27.24 mm
